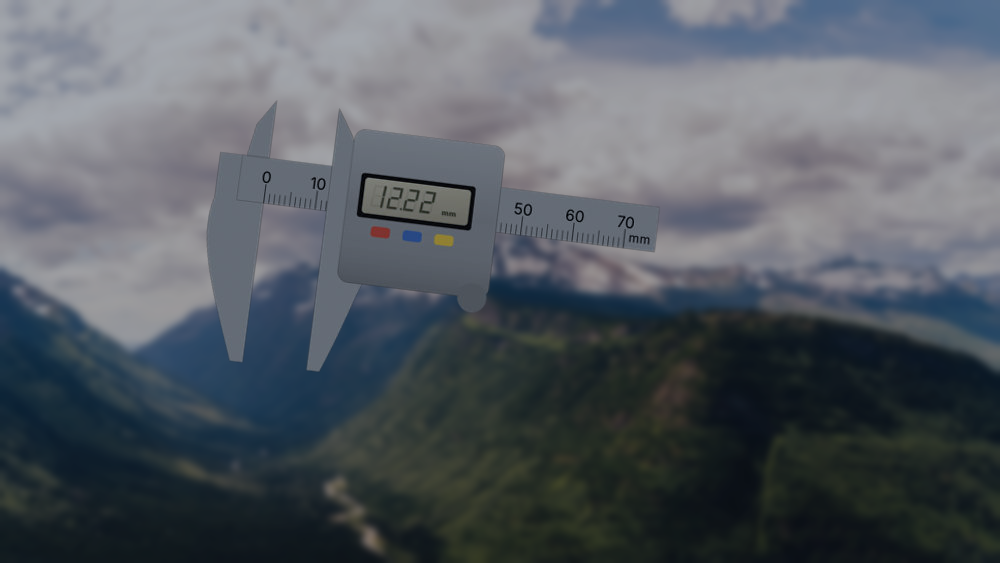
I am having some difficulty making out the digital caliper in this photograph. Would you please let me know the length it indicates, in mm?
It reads 12.22 mm
